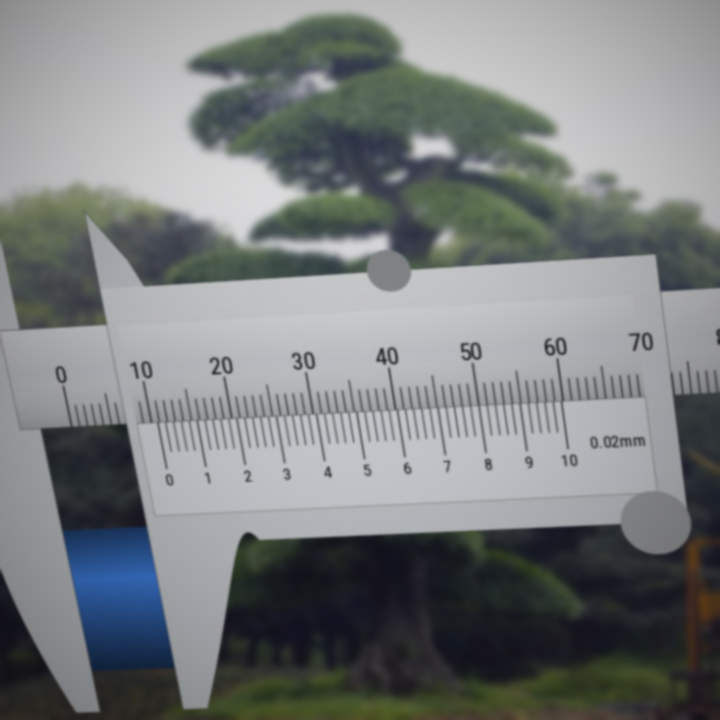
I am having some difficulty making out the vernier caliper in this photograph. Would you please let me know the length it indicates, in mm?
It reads 10.8 mm
